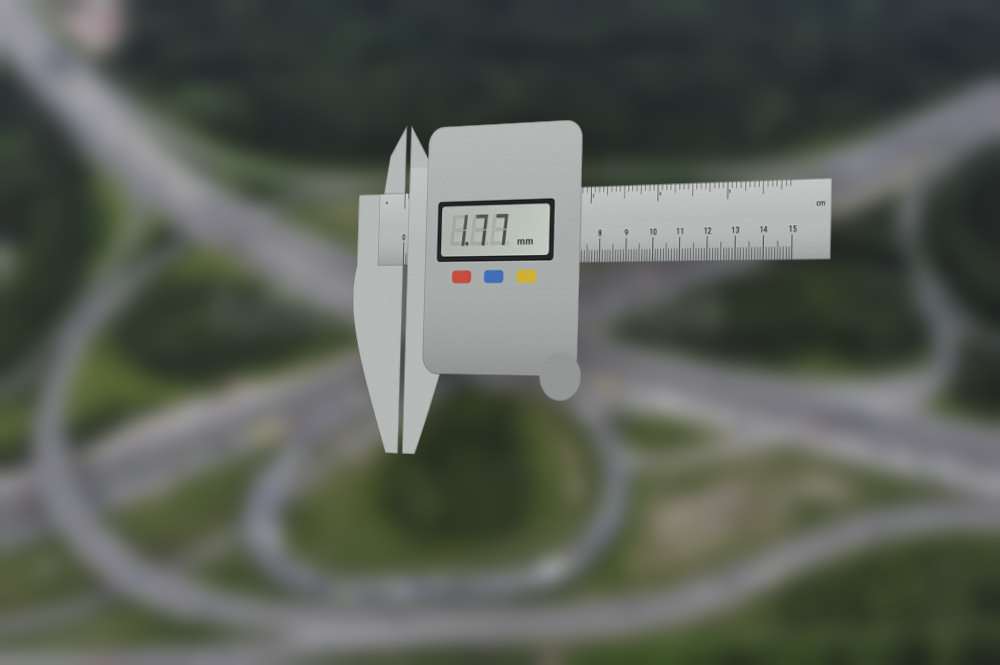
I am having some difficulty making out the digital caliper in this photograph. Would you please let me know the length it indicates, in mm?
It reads 1.77 mm
